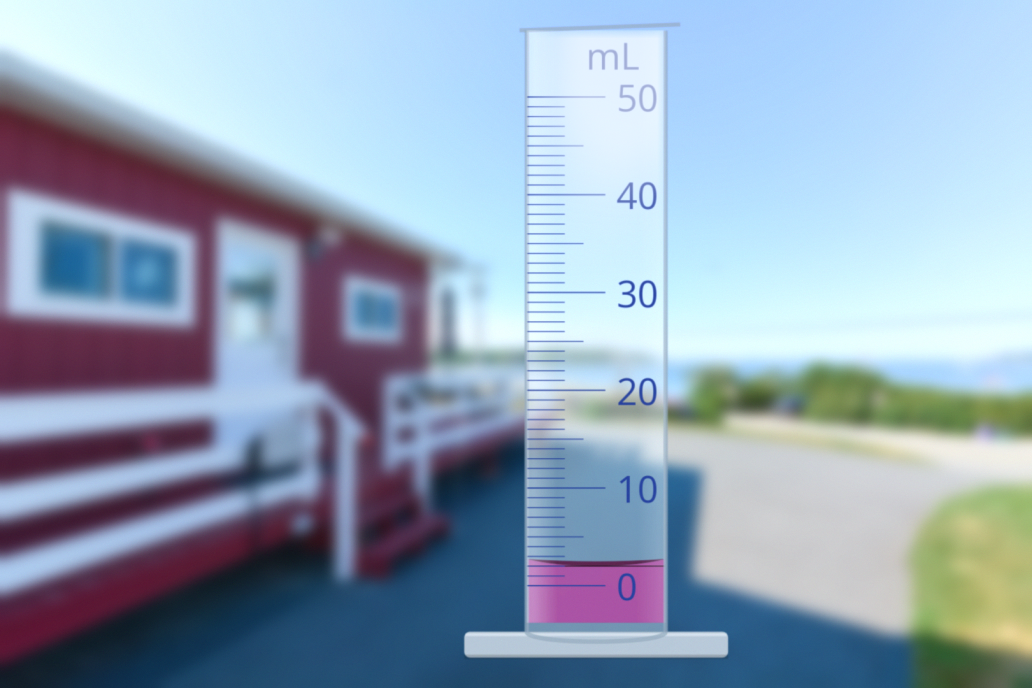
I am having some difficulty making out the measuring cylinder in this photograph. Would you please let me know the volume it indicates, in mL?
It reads 2 mL
